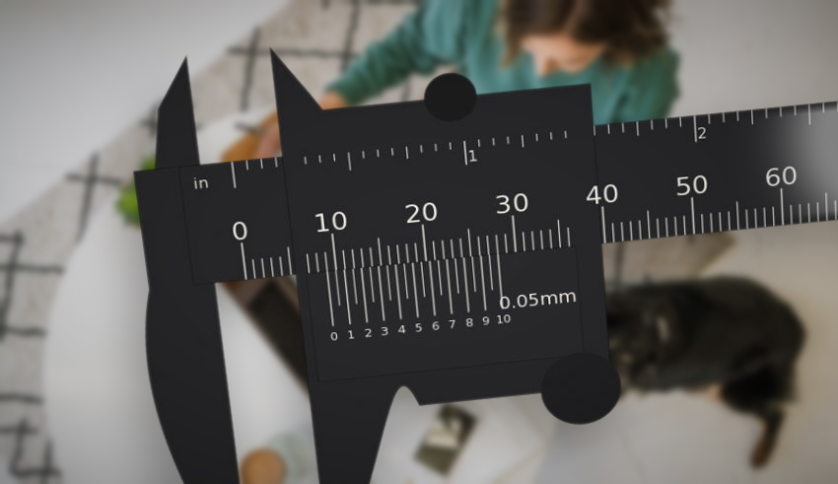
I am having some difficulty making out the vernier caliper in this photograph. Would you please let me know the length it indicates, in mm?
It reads 9.0 mm
